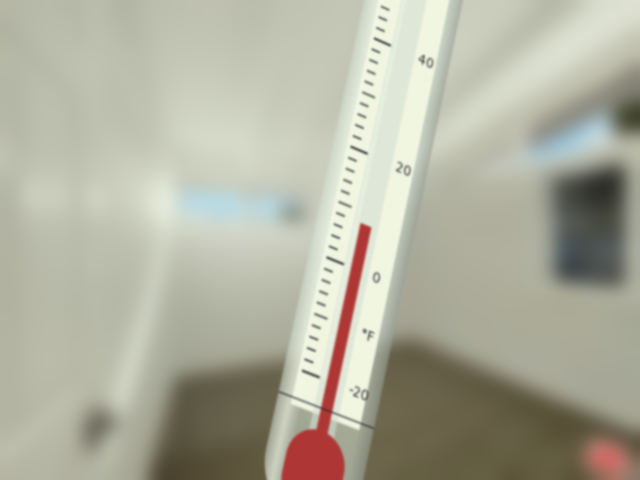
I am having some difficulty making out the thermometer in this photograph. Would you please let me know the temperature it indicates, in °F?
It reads 8 °F
